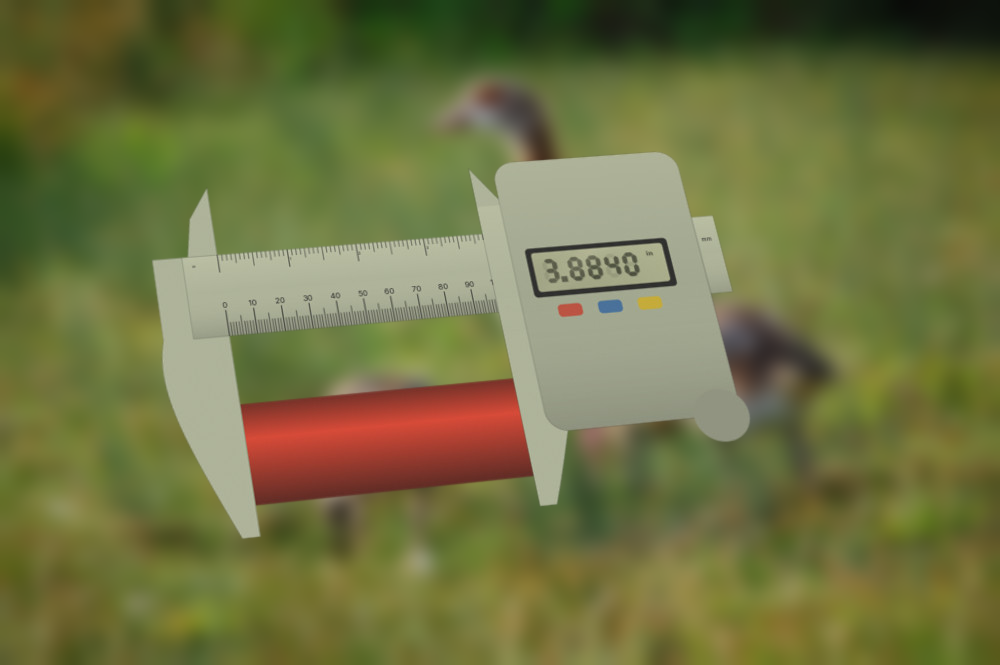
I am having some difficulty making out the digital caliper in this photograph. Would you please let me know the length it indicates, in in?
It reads 3.8840 in
